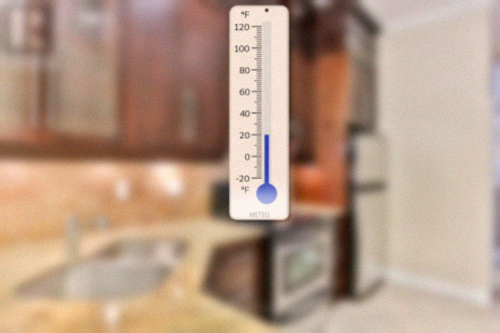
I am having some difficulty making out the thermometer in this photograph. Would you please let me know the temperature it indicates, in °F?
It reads 20 °F
